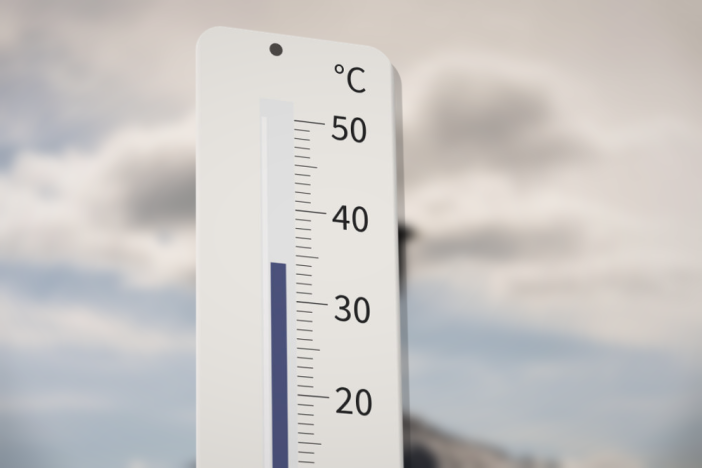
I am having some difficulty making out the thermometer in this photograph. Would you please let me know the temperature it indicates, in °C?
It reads 34 °C
